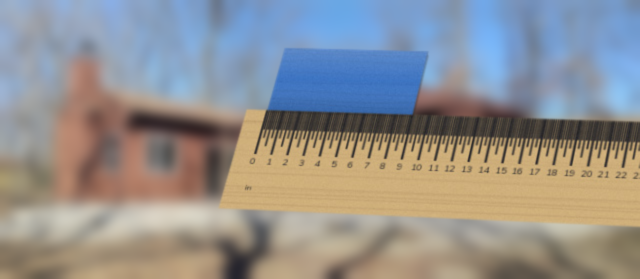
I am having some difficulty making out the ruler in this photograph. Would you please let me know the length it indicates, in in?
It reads 9 in
